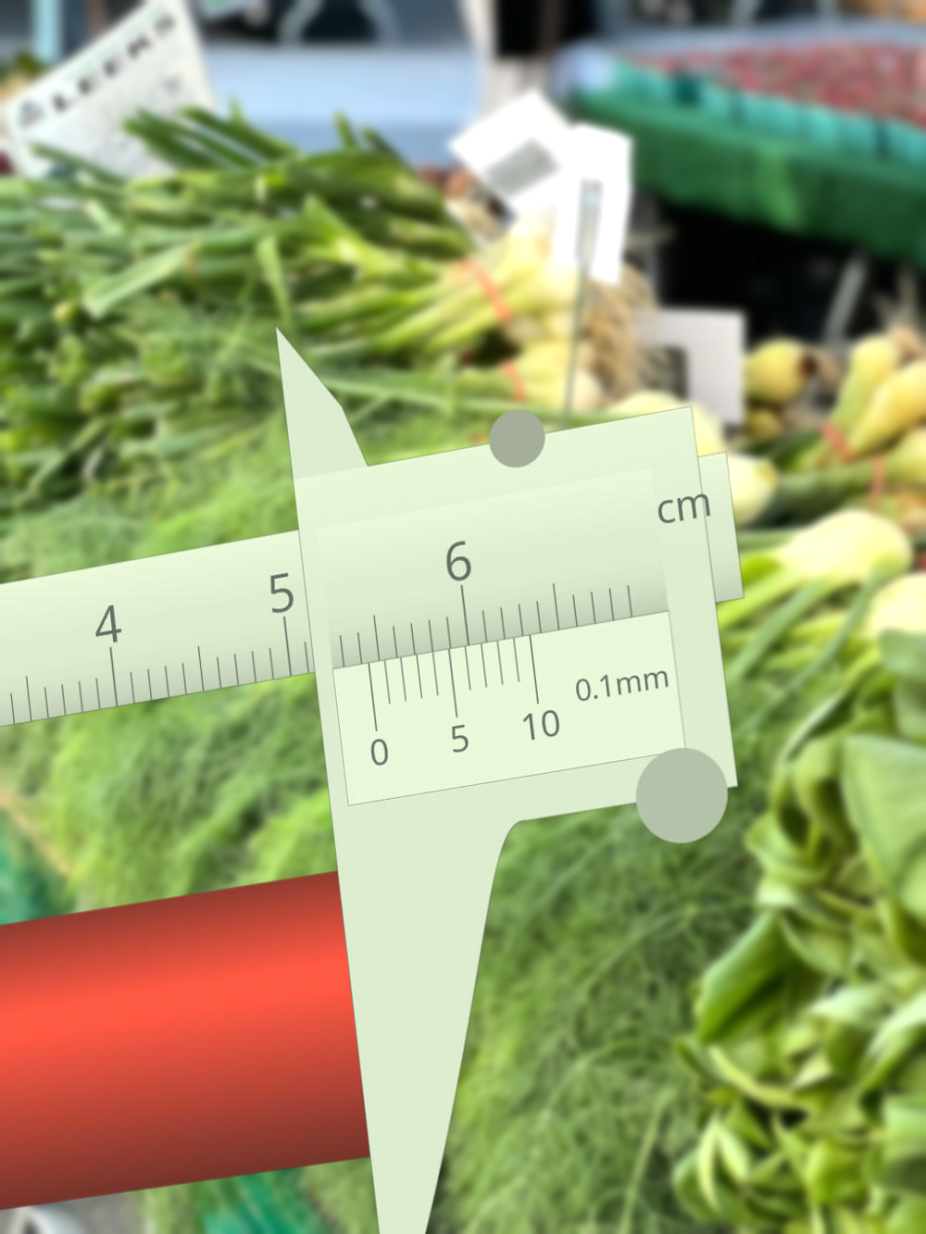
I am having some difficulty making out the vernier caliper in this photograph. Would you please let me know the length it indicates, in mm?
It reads 54.4 mm
